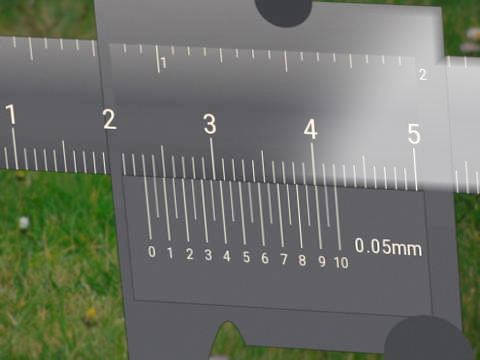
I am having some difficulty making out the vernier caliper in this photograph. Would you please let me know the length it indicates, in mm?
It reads 23.0 mm
